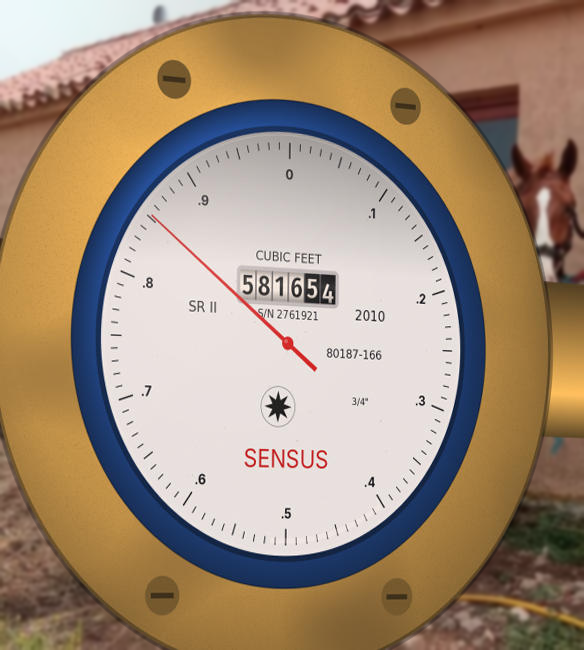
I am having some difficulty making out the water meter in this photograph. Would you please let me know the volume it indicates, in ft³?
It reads 581653.85 ft³
